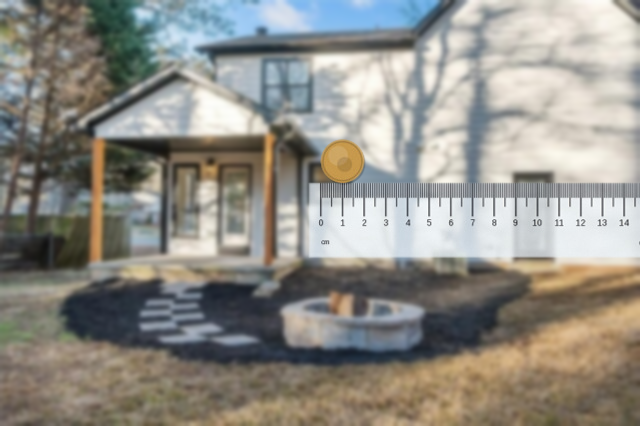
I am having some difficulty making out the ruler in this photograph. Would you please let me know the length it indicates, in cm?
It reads 2 cm
